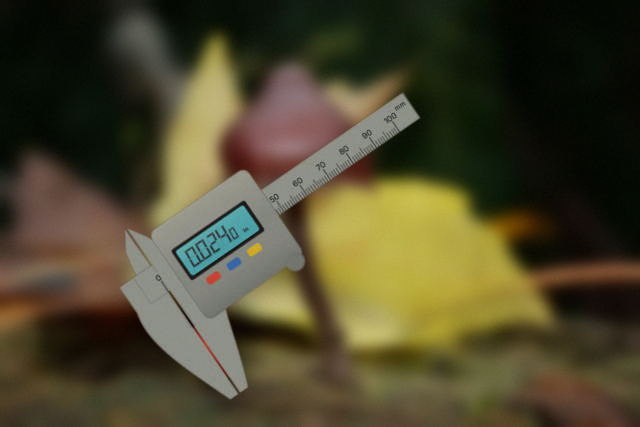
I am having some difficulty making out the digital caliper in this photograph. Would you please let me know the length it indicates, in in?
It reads 0.0240 in
